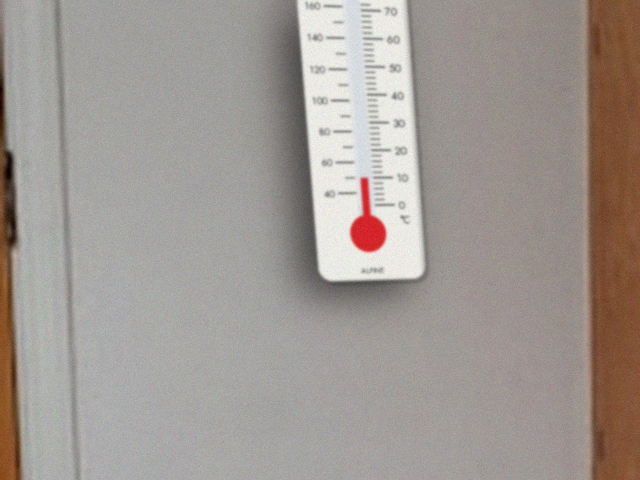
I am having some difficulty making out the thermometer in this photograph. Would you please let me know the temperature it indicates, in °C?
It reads 10 °C
